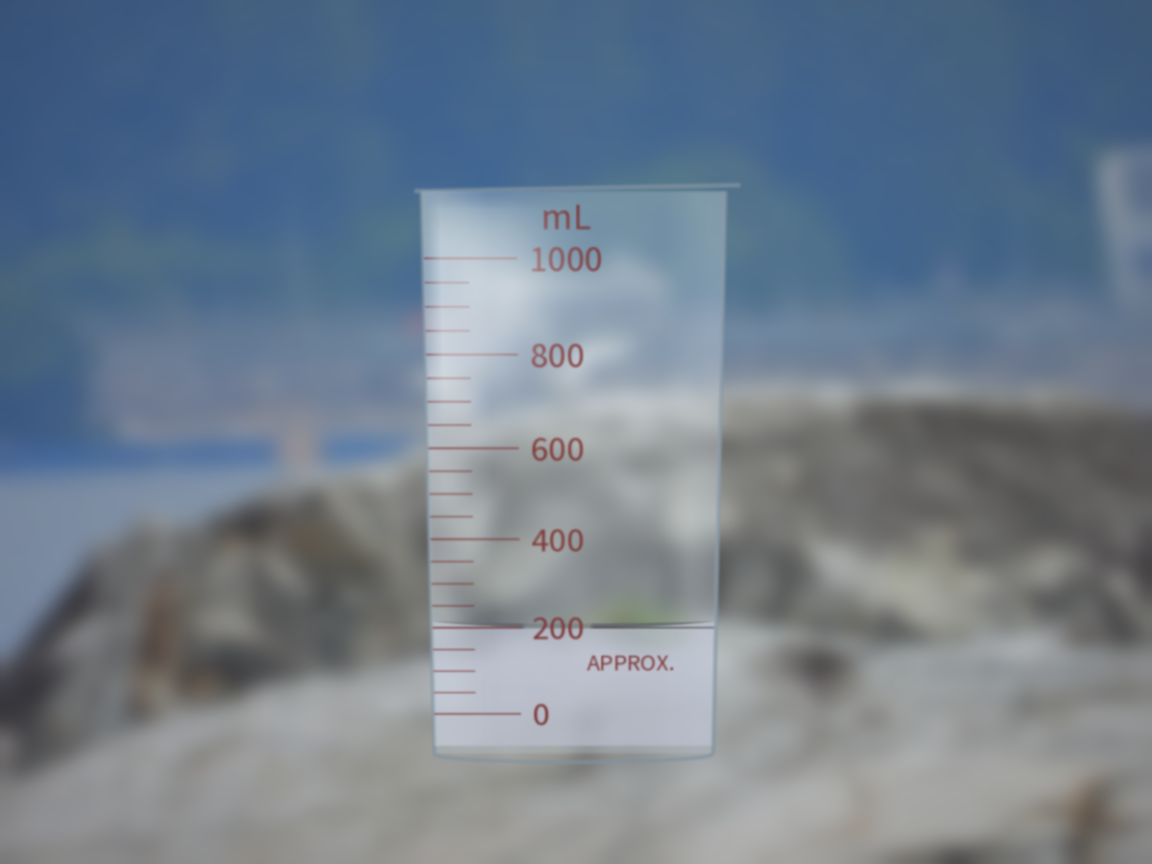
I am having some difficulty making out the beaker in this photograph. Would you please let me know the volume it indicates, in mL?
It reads 200 mL
